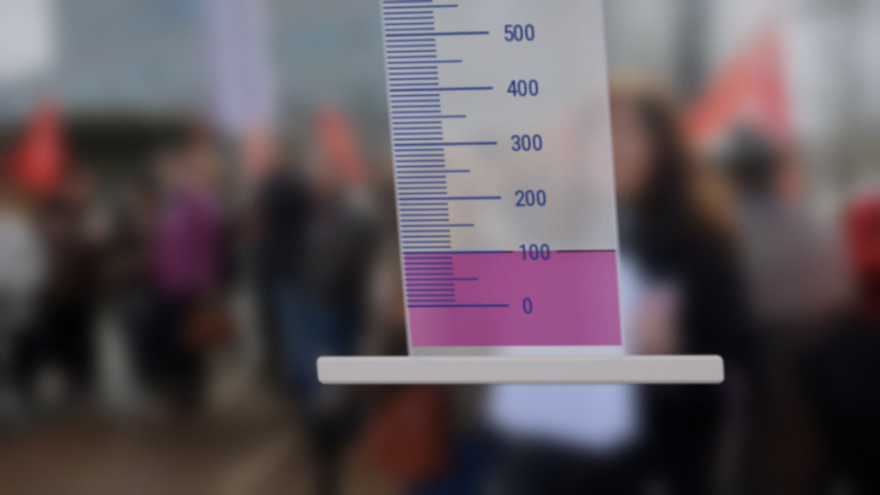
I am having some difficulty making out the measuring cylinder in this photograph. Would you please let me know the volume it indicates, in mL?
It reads 100 mL
